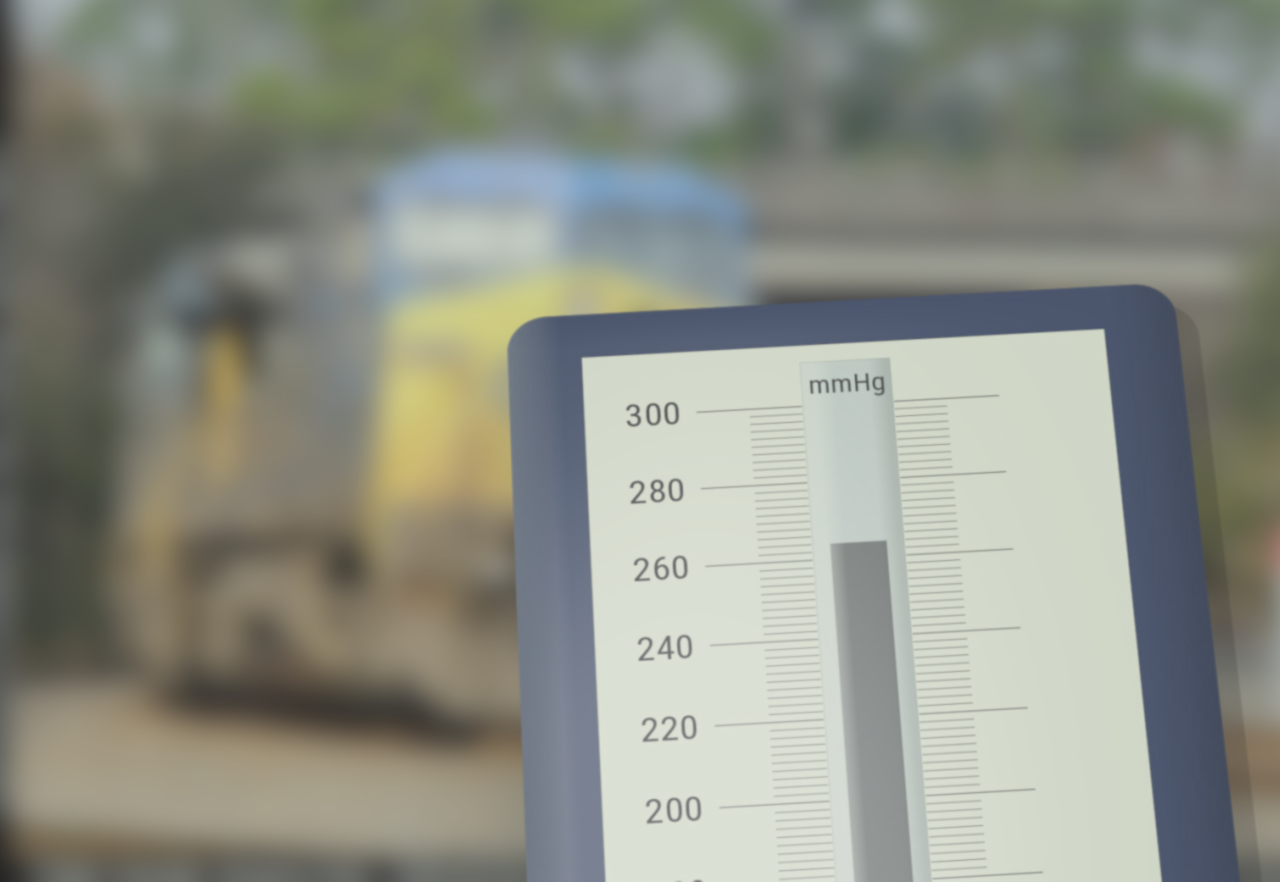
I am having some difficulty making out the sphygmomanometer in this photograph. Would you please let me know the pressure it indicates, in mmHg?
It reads 264 mmHg
